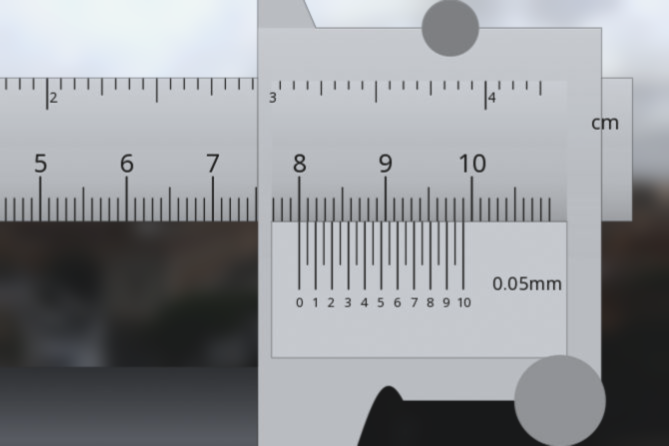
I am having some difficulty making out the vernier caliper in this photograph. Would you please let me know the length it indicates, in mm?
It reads 80.0 mm
